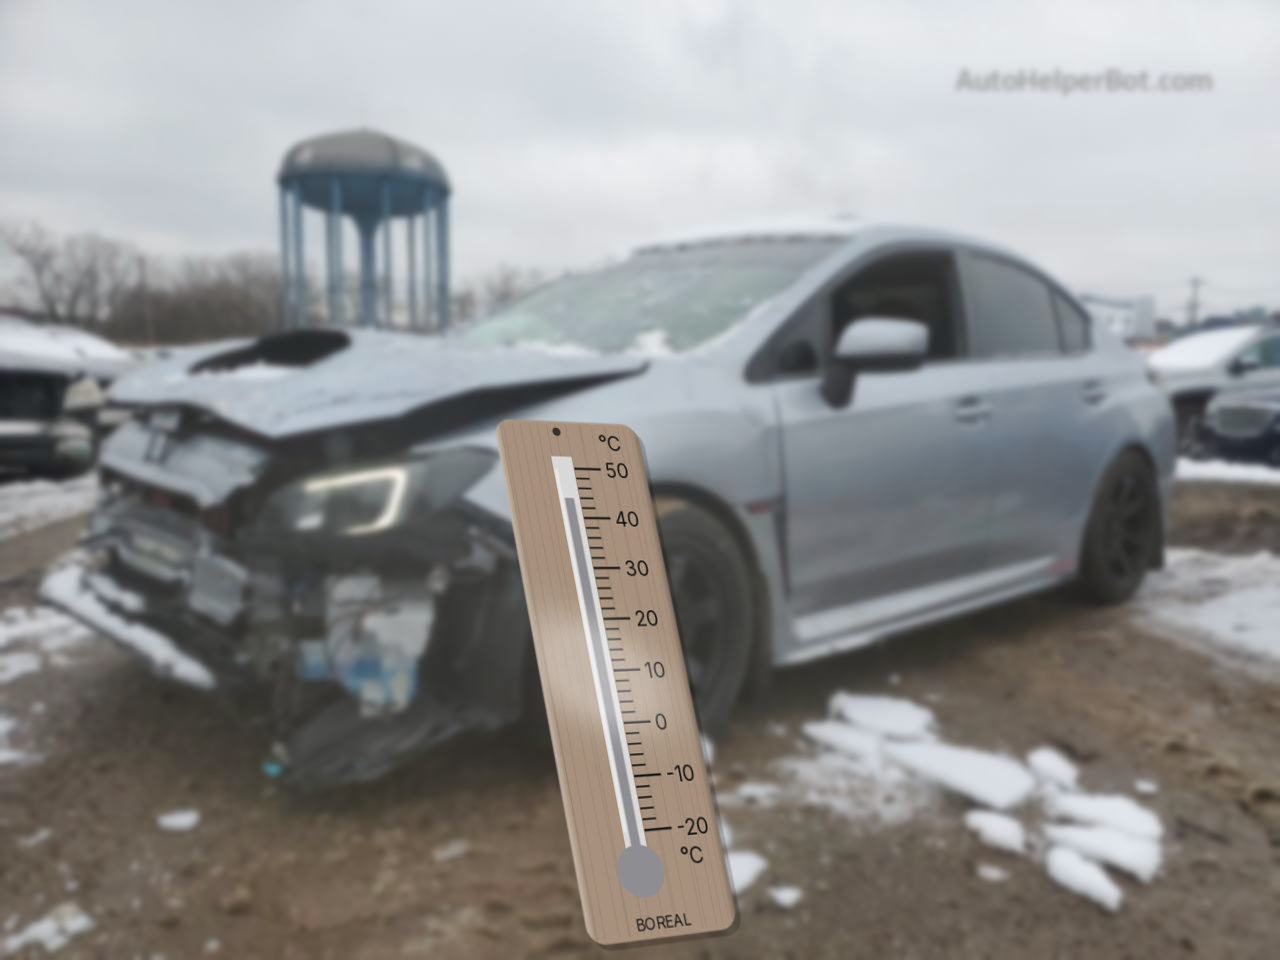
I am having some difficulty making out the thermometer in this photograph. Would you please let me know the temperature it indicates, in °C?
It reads 44 °C
